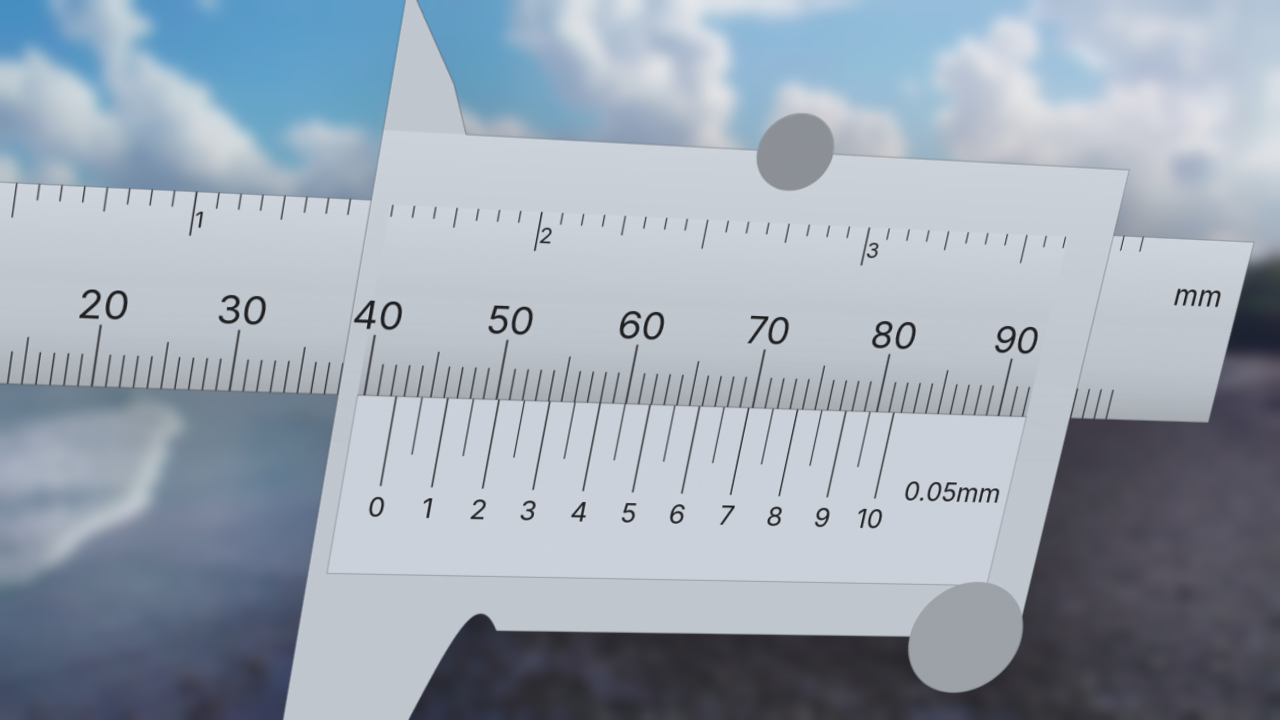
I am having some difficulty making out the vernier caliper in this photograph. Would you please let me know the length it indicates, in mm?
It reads 42.4 mm
